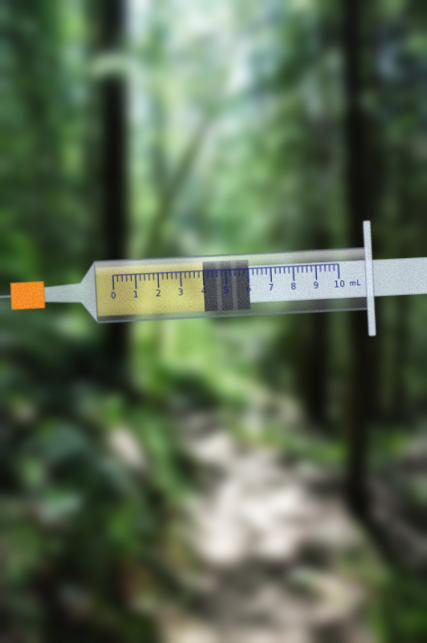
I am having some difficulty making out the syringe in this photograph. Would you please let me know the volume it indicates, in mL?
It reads 4 mL
